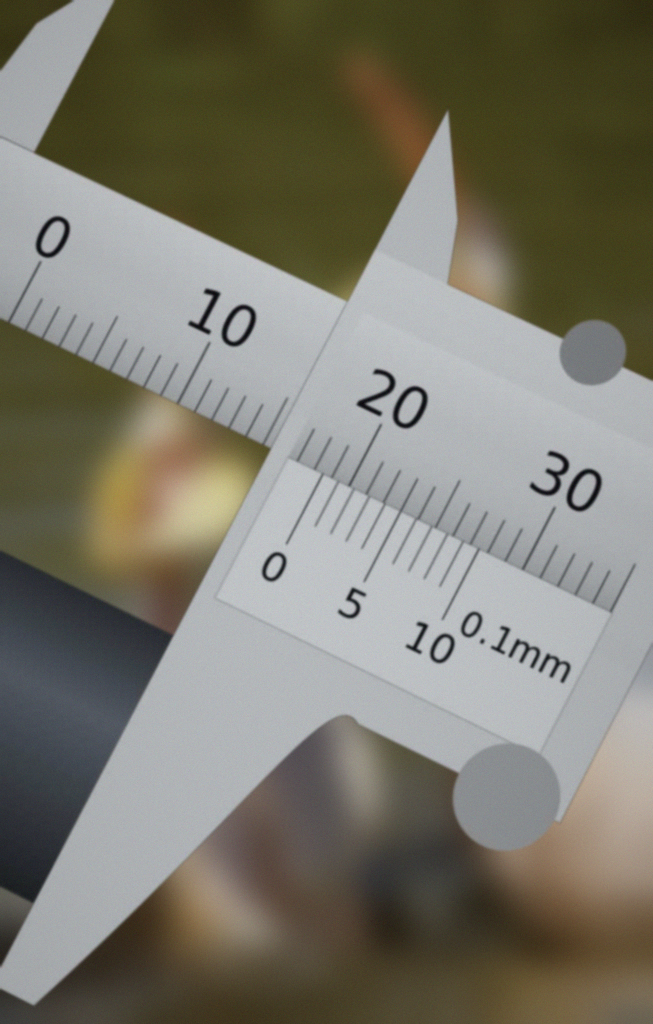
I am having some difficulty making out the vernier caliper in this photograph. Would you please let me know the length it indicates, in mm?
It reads 18.5 mm
